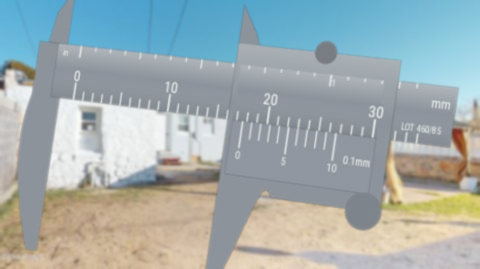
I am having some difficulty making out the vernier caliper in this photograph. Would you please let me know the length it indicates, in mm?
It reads 17.6 mm
